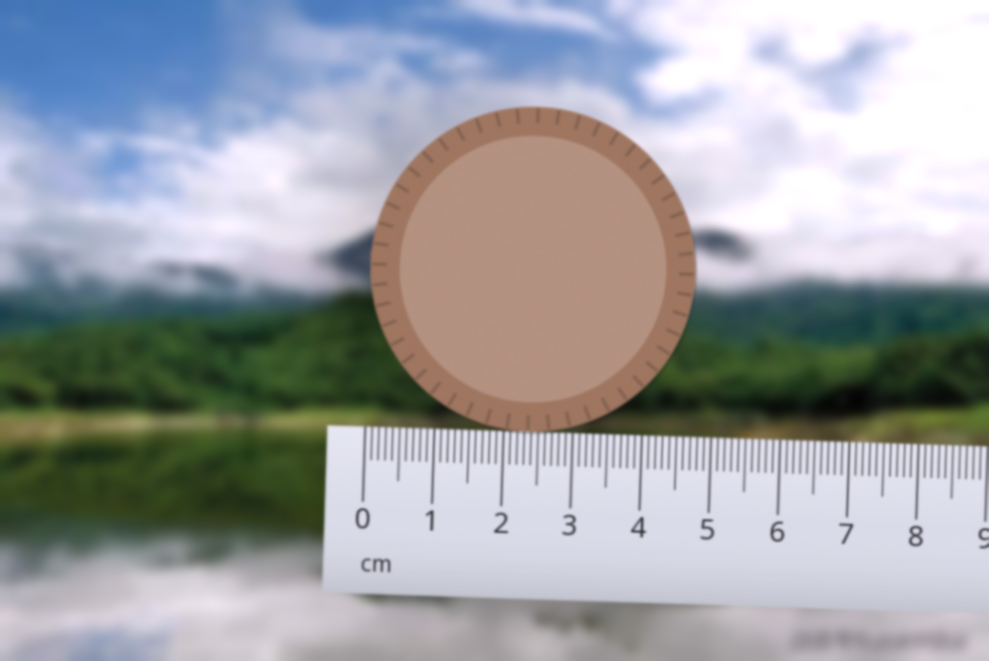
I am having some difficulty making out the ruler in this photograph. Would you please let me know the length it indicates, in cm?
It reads 4.7 cm
